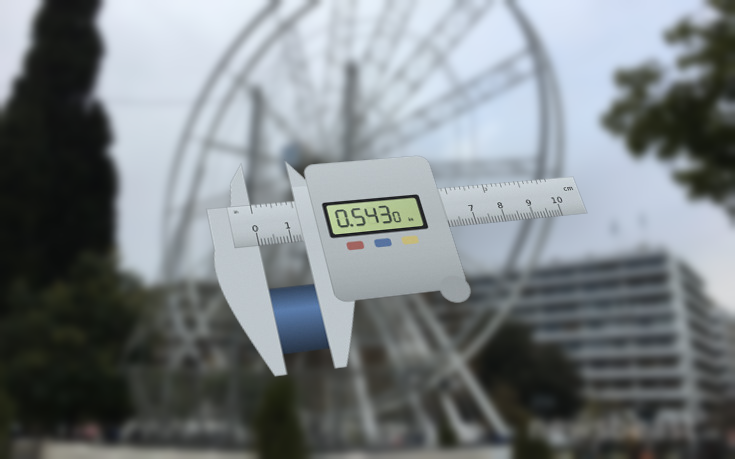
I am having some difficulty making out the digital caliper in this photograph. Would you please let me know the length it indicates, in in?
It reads 0.5430 in
